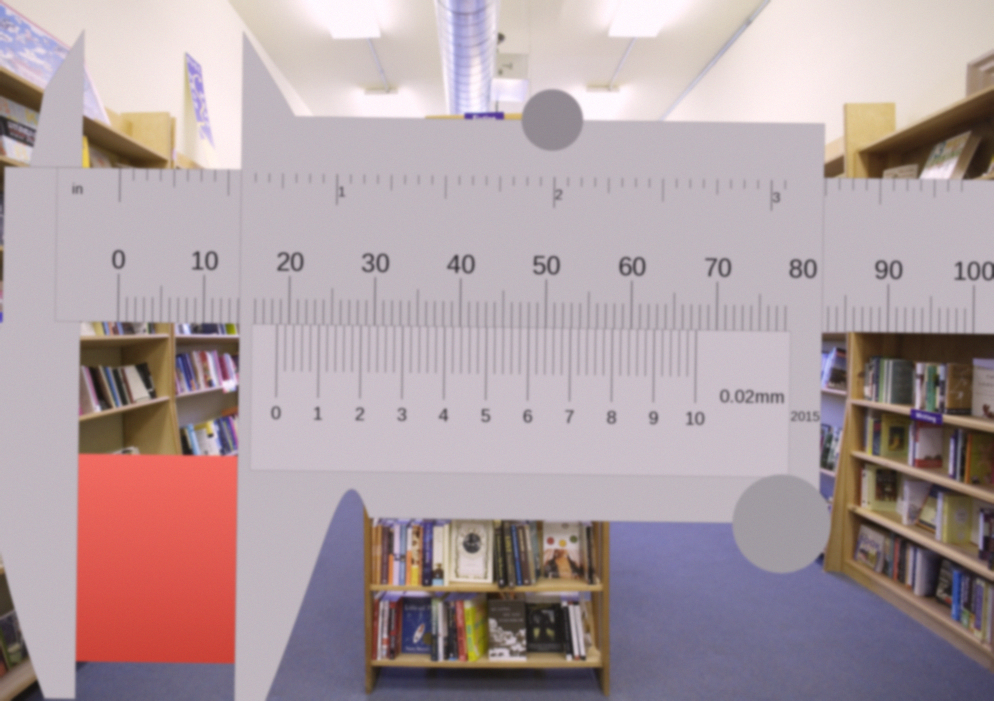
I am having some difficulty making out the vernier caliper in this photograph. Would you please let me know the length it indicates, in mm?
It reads 18.6 mm
